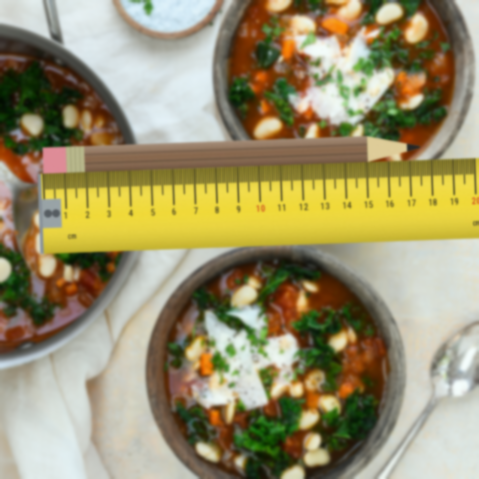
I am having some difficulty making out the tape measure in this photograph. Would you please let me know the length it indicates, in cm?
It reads 17.5 cm
